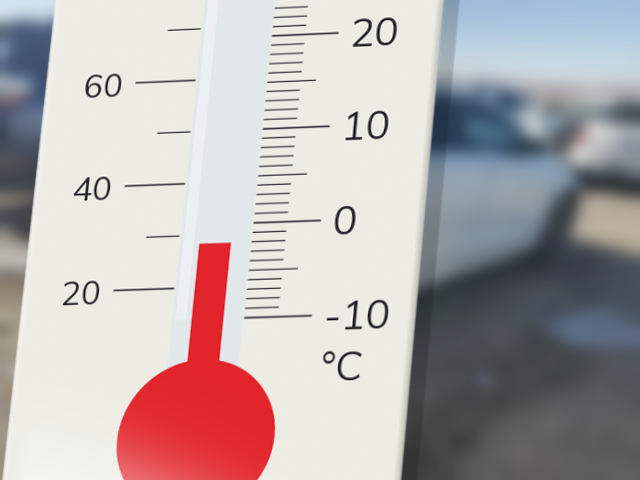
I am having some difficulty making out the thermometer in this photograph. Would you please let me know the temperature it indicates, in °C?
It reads -2 °C
